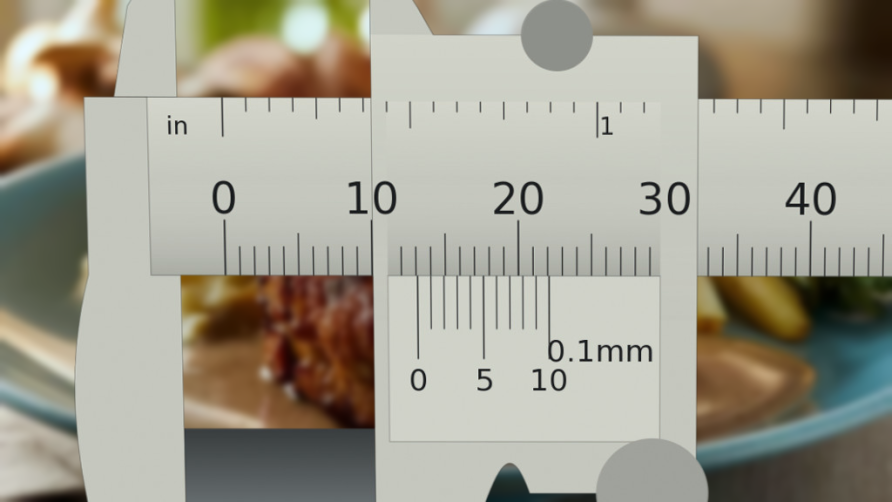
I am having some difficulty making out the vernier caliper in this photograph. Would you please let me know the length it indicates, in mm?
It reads 13.1 mm
